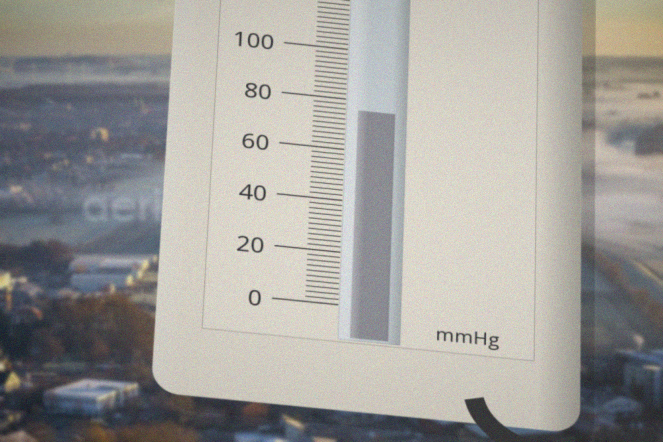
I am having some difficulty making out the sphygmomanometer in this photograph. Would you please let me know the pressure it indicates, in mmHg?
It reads 76 mmHg
